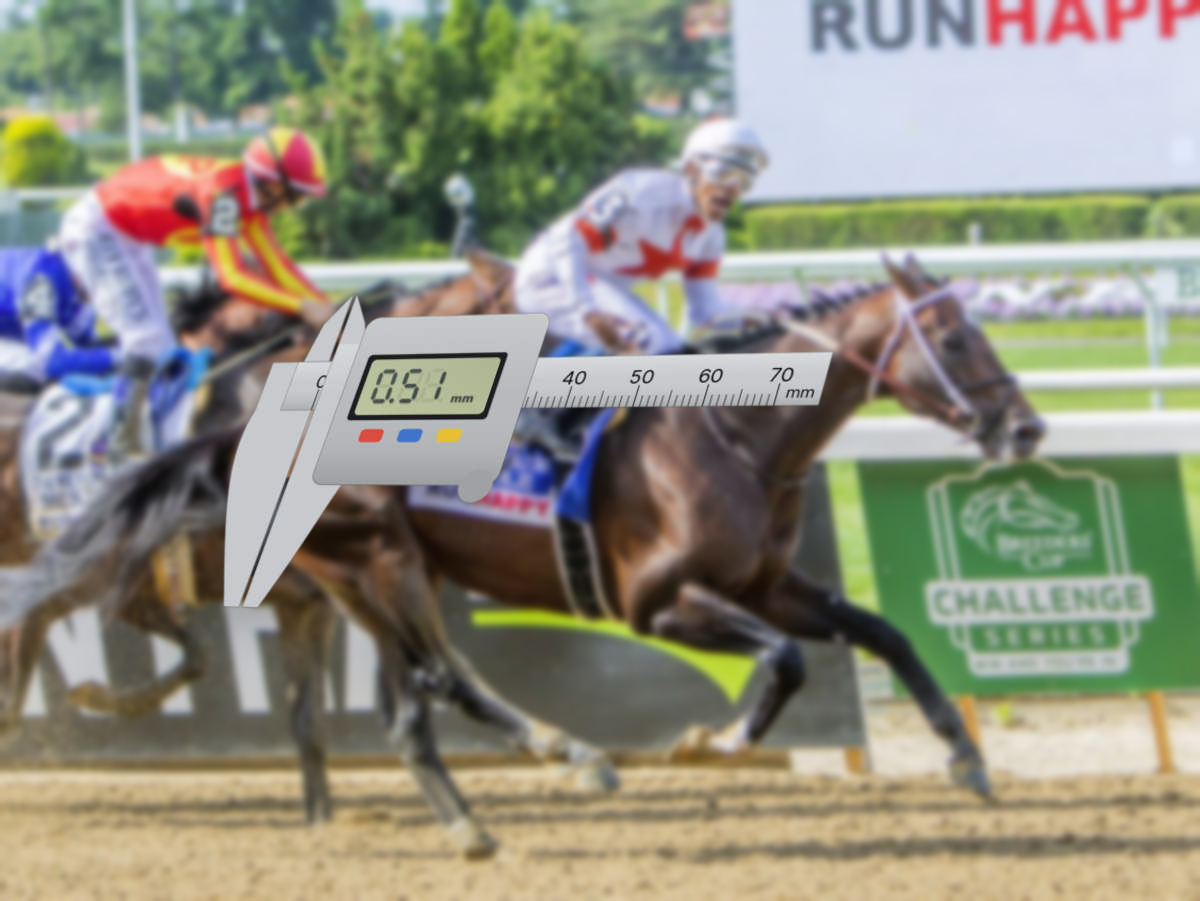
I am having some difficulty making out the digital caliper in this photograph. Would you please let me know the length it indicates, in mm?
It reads 0.51 mm
